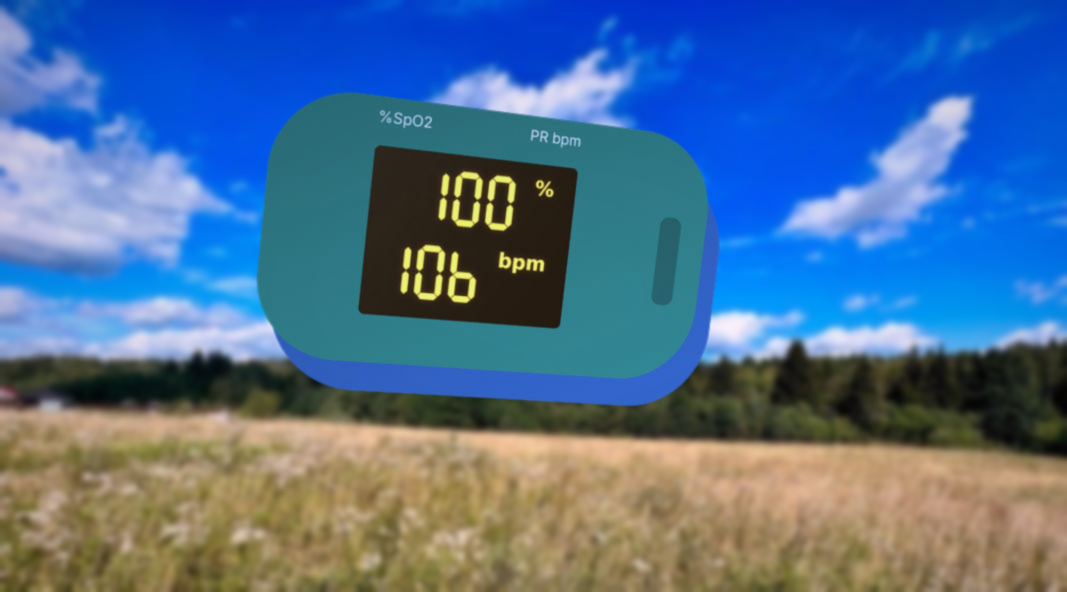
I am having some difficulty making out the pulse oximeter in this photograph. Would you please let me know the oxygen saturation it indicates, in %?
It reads 100 %
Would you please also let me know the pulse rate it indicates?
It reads 106 bpm
